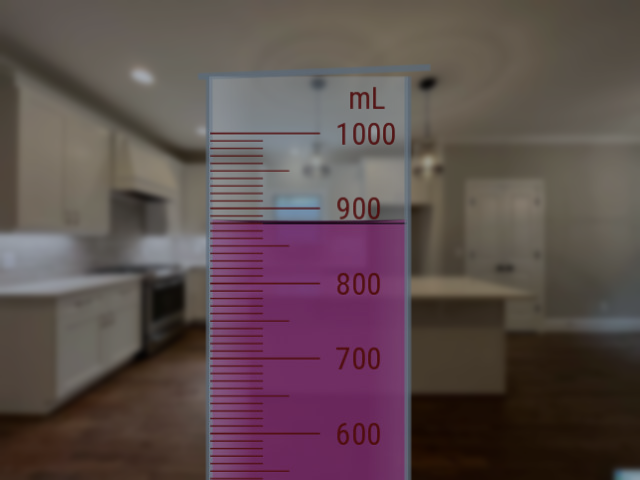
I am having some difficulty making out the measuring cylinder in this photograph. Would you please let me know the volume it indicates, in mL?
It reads 880 mL
